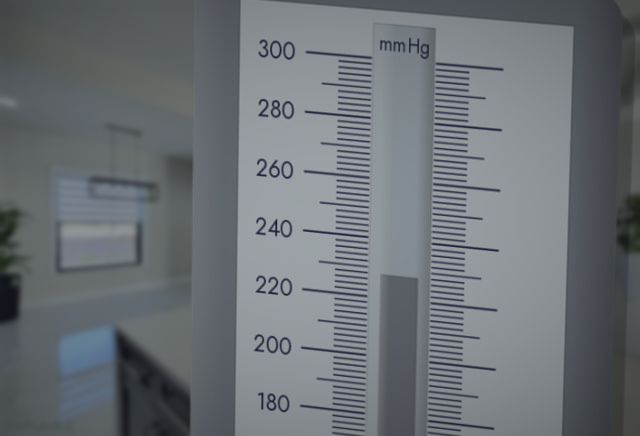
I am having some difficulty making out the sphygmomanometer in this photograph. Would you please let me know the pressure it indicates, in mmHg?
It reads 228 mmHg
